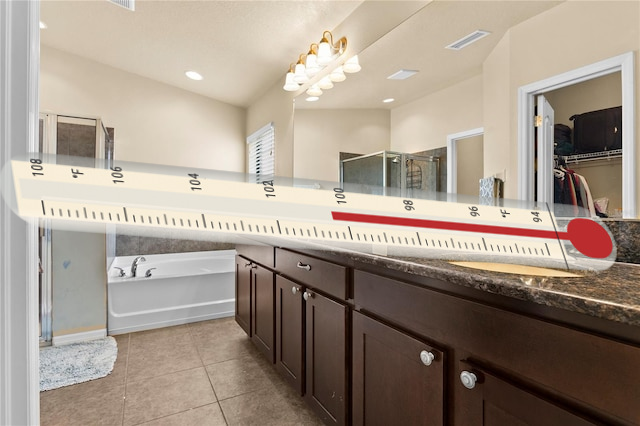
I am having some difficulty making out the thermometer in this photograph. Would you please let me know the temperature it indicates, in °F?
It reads 100.4 °F
